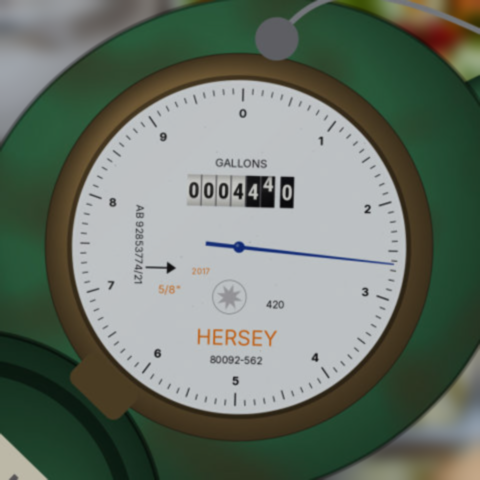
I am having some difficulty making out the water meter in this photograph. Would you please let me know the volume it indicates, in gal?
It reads 4442.6 gal
